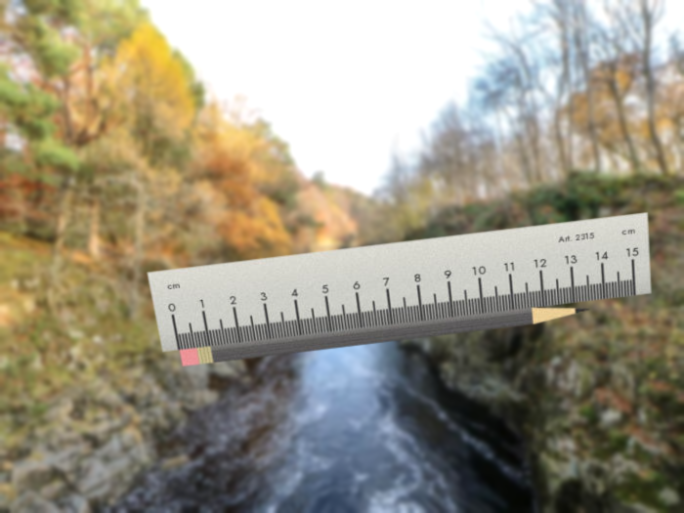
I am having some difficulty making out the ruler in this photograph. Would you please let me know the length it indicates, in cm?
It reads 13.5 cm
